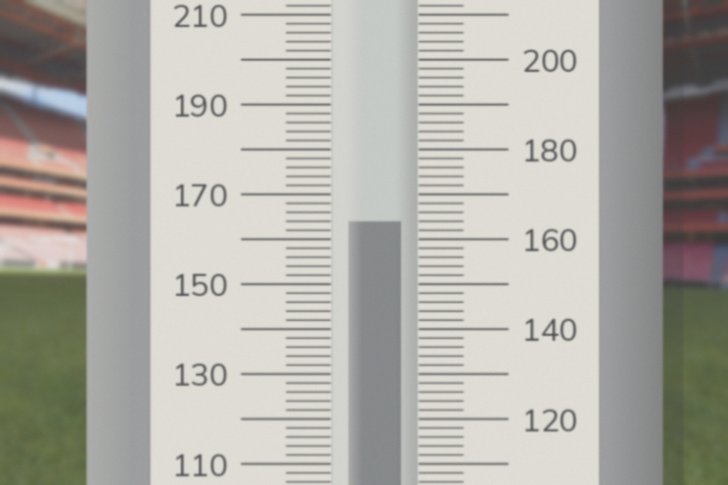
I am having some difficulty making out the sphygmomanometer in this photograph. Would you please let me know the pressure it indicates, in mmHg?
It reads 164 mmHg
